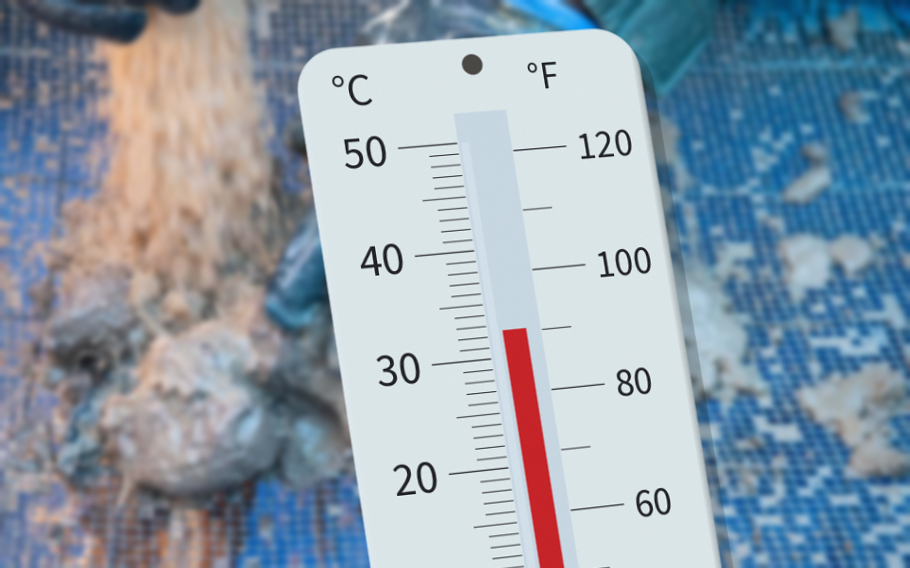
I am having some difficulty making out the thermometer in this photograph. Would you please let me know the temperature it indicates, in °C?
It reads 32.5 °C
